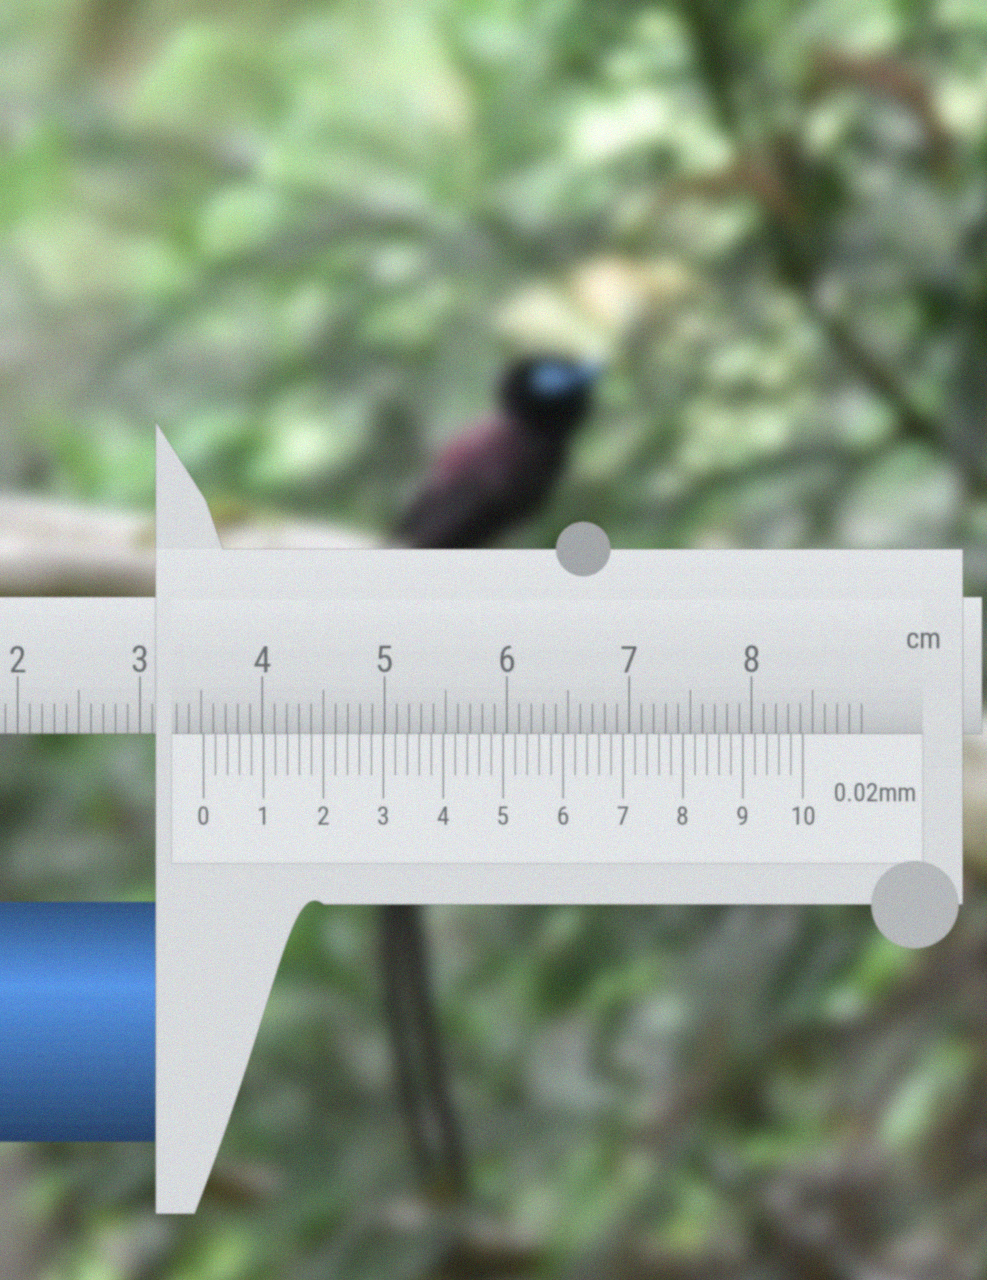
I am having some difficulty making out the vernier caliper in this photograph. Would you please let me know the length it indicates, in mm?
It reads 35.2 mm
